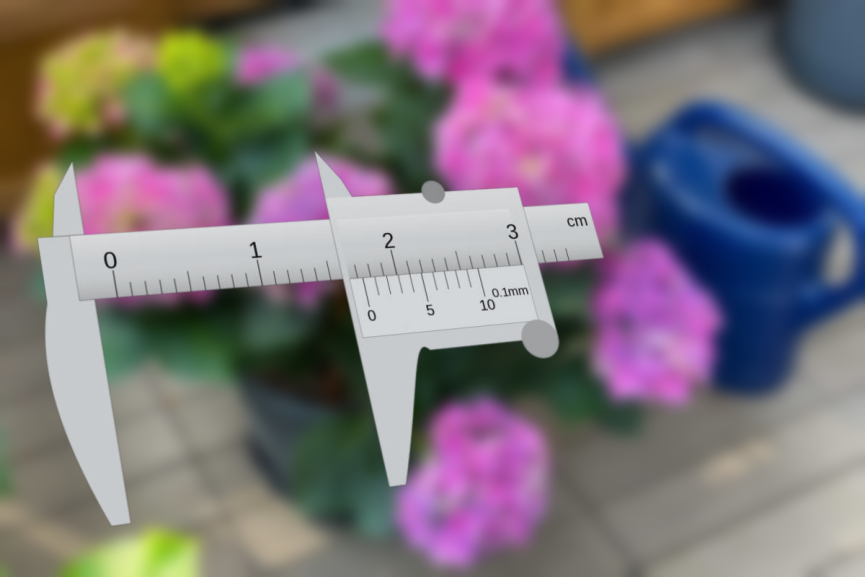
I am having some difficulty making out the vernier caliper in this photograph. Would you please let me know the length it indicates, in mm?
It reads 17.4 mm
